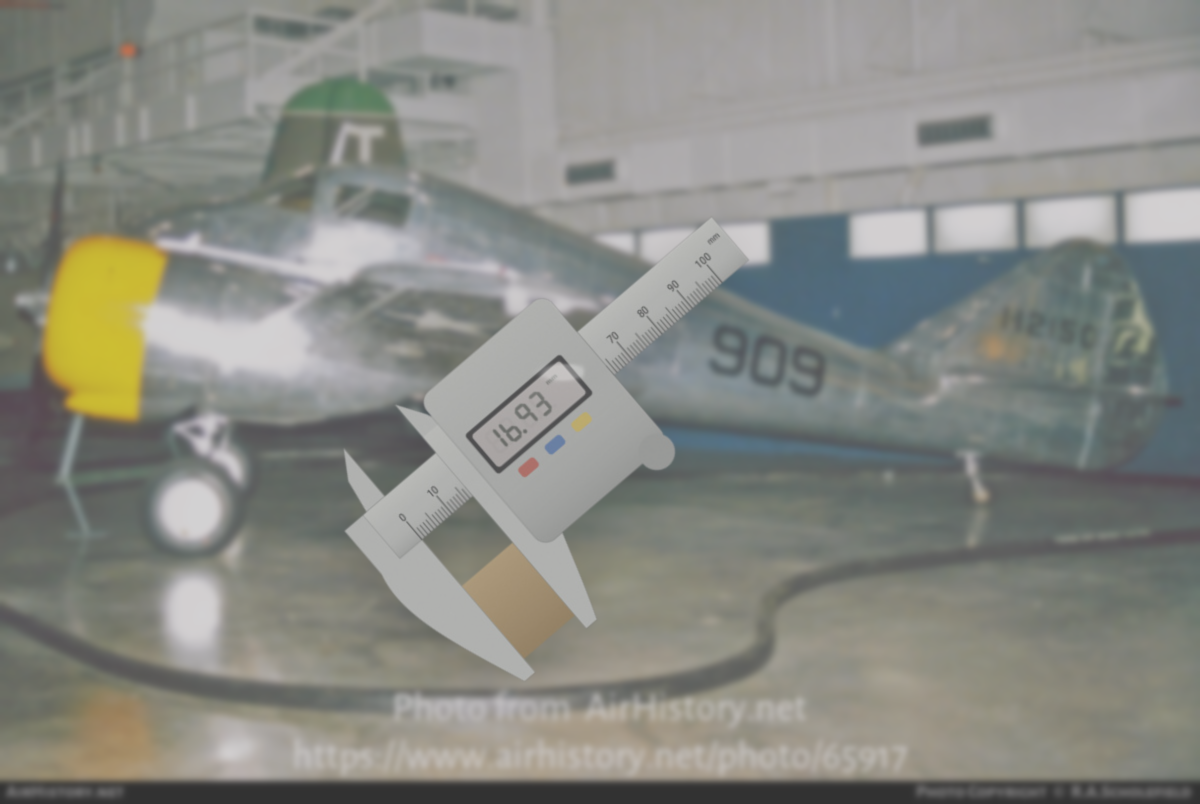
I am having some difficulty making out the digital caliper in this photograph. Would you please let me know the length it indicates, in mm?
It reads 16.93 mm
